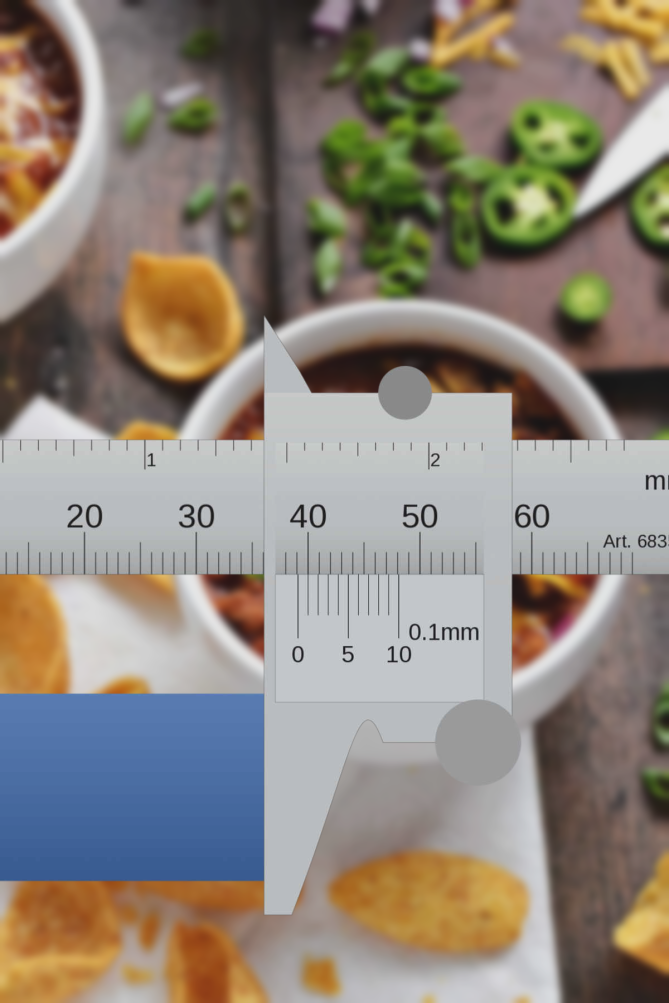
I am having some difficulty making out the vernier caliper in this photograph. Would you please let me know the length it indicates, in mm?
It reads 39.1 mm
